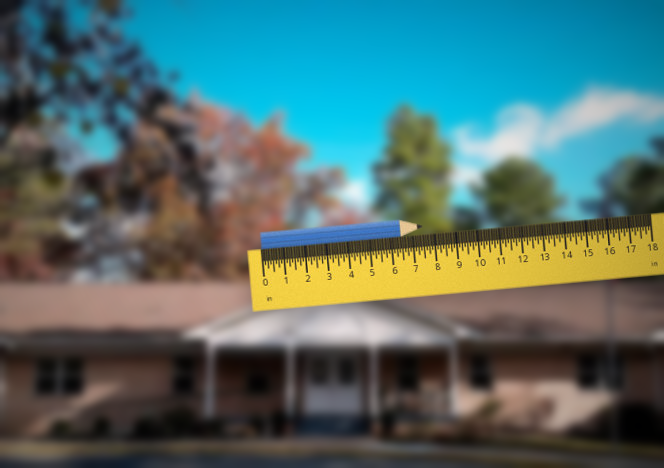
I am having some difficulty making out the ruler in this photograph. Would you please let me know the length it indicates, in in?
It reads 7.5 in
